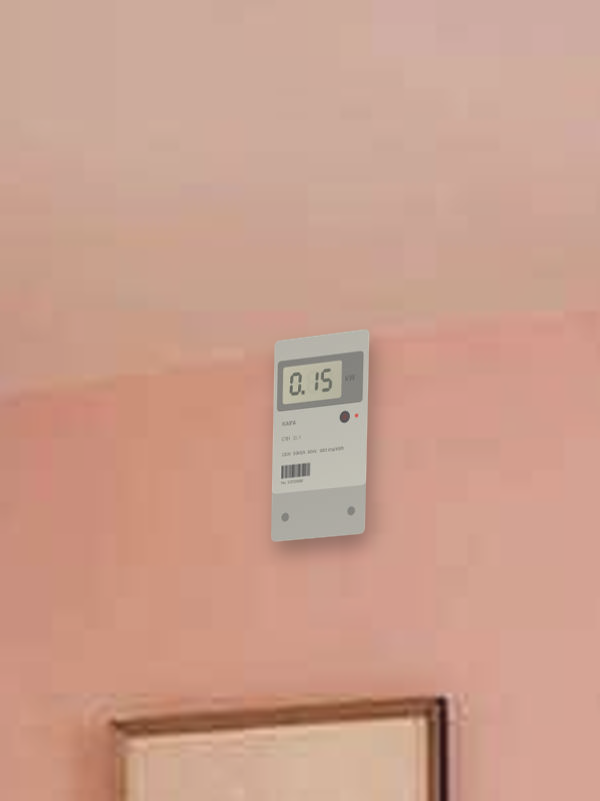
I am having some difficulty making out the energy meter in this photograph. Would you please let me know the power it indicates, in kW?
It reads 0.15 kW
